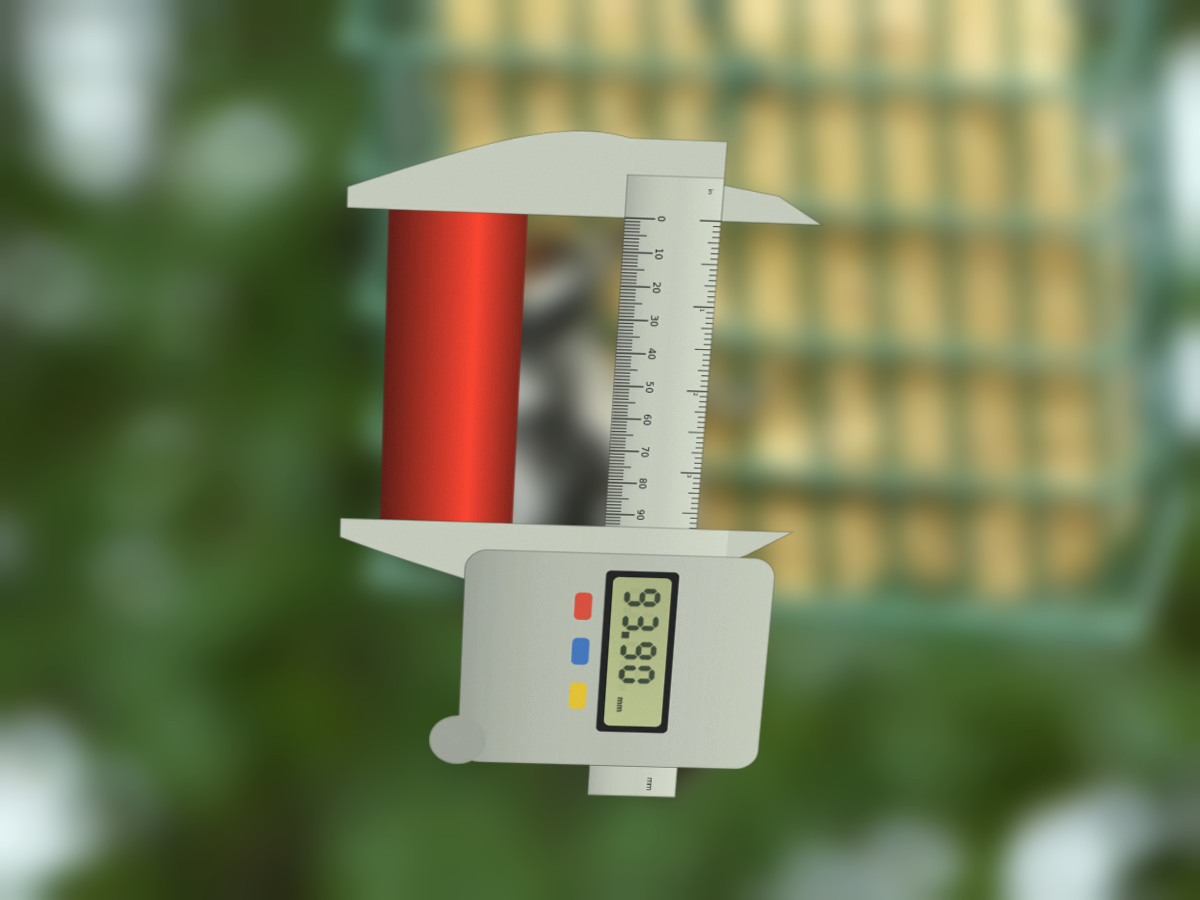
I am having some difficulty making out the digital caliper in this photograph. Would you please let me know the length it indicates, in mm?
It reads 93.90 mm
